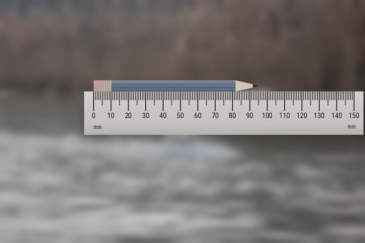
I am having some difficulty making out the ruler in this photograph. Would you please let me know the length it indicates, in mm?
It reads 95 mm
